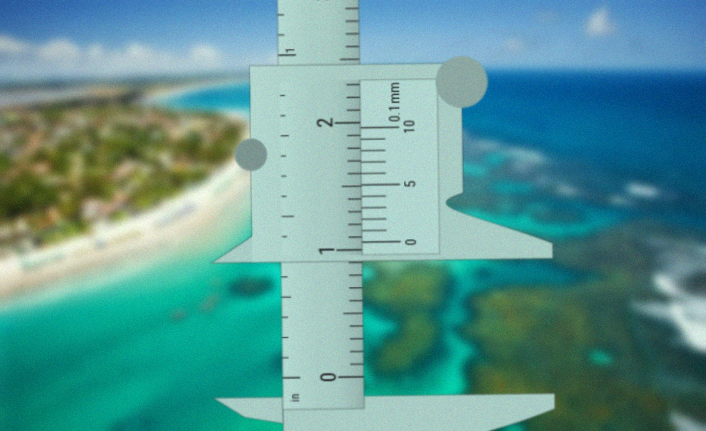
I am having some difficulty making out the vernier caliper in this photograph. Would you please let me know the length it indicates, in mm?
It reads 10.6 mm
